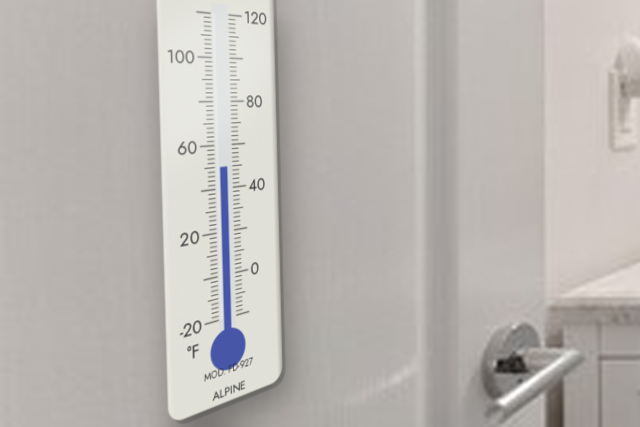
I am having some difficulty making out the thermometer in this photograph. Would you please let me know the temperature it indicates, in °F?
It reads 50 °F
